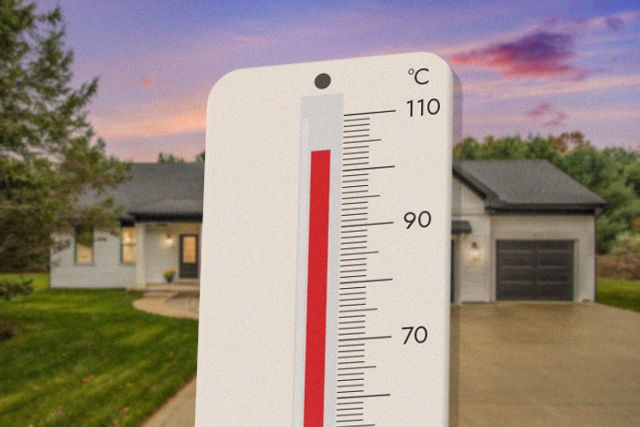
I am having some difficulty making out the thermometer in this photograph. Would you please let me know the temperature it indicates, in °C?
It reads 104 °C
